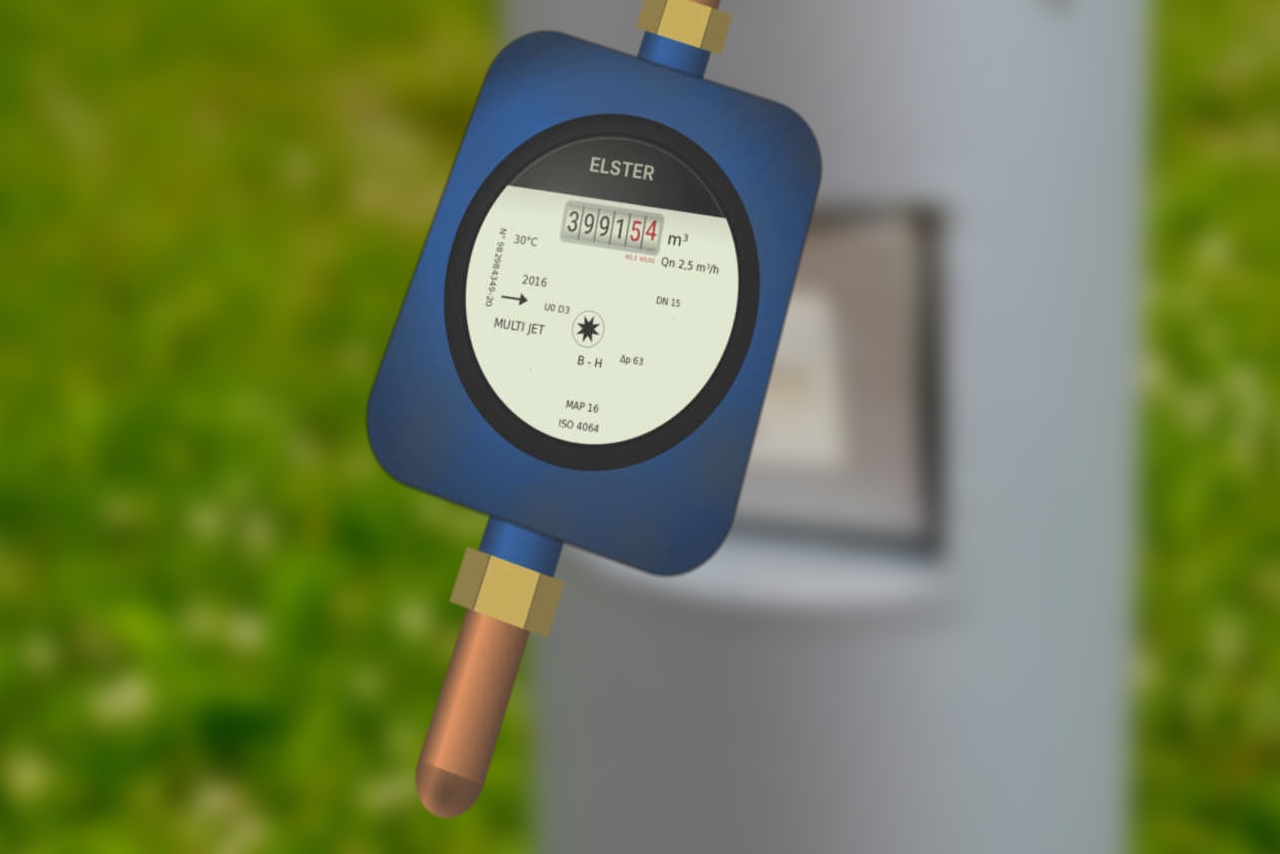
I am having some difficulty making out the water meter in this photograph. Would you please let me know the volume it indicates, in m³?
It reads 3991.54 m³
